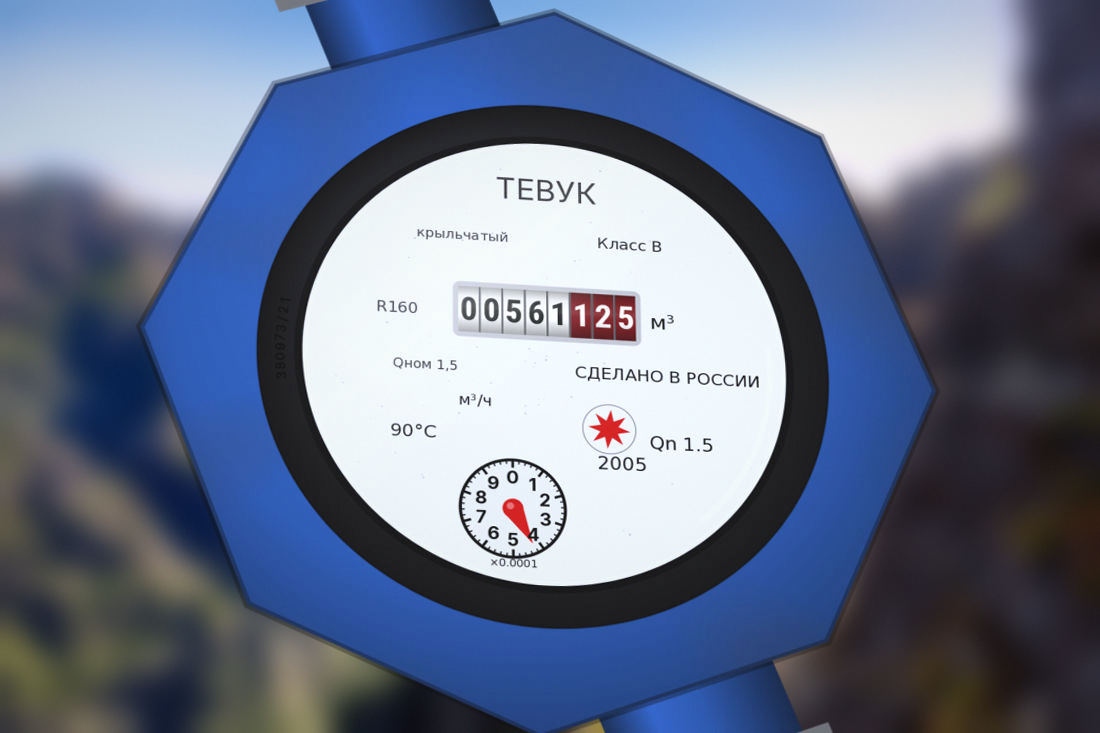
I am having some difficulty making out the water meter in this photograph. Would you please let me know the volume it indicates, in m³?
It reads 561.1254 m³
